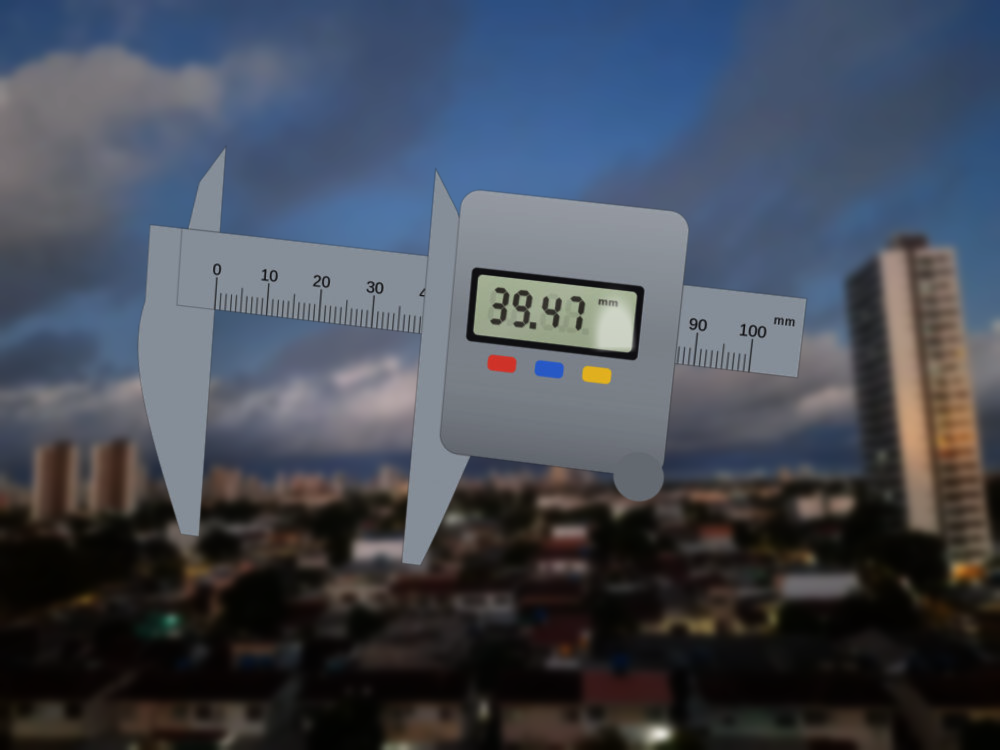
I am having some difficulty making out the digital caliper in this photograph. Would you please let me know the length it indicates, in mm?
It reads 39.47 mm
